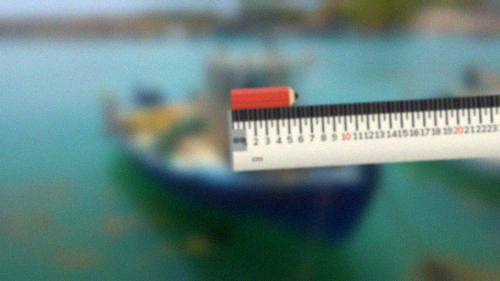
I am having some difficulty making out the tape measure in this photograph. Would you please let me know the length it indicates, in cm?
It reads 6 cm
